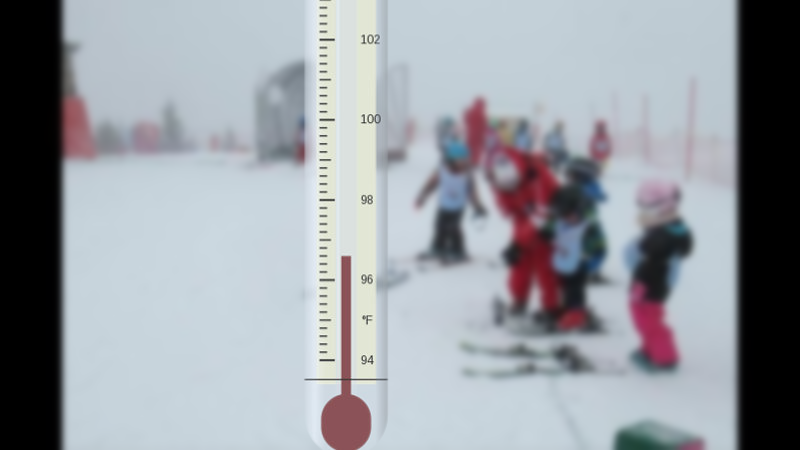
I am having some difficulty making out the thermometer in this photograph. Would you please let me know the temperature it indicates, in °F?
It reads 96.6 °F
